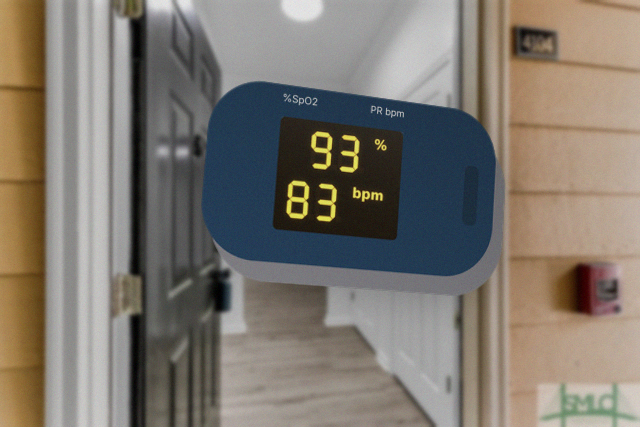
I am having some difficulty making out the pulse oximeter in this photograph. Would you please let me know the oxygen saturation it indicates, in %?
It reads 93 %
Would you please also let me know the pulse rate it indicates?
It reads 83 bpm
